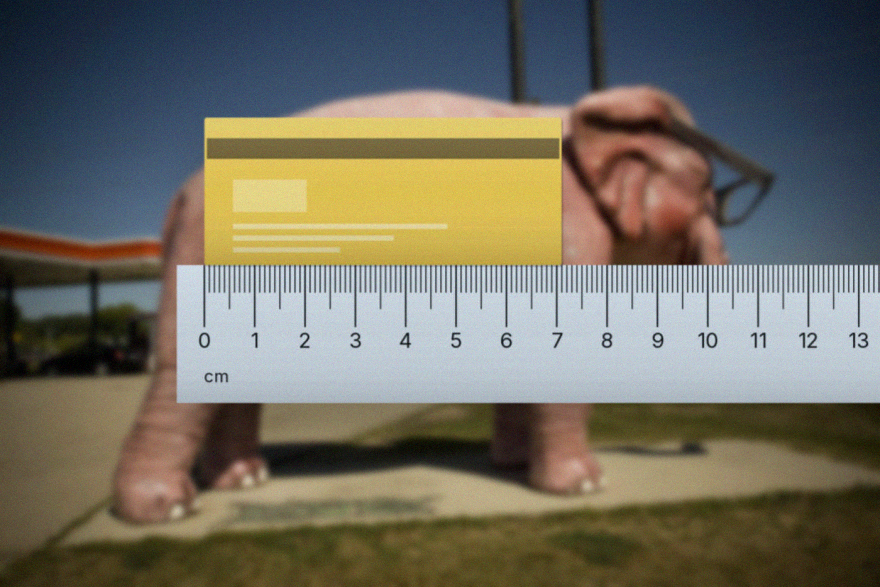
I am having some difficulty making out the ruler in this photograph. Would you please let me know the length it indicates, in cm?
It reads 7.1 cm
